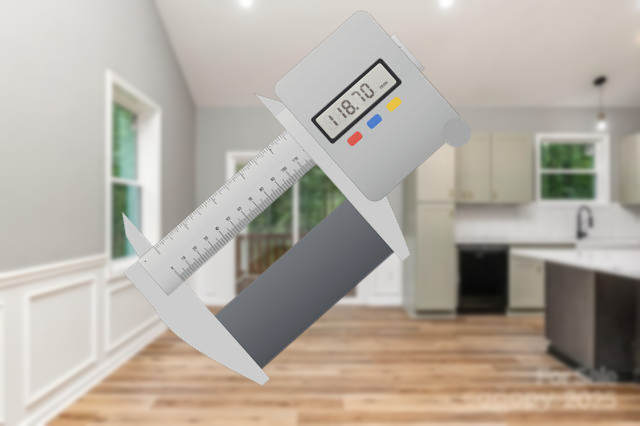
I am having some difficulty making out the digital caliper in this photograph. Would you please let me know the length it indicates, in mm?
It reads 118.70 mm
